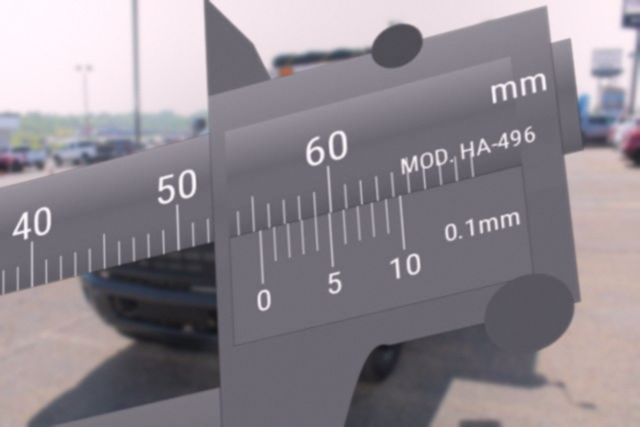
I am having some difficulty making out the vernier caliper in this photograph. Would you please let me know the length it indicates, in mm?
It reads 55.4 mm
